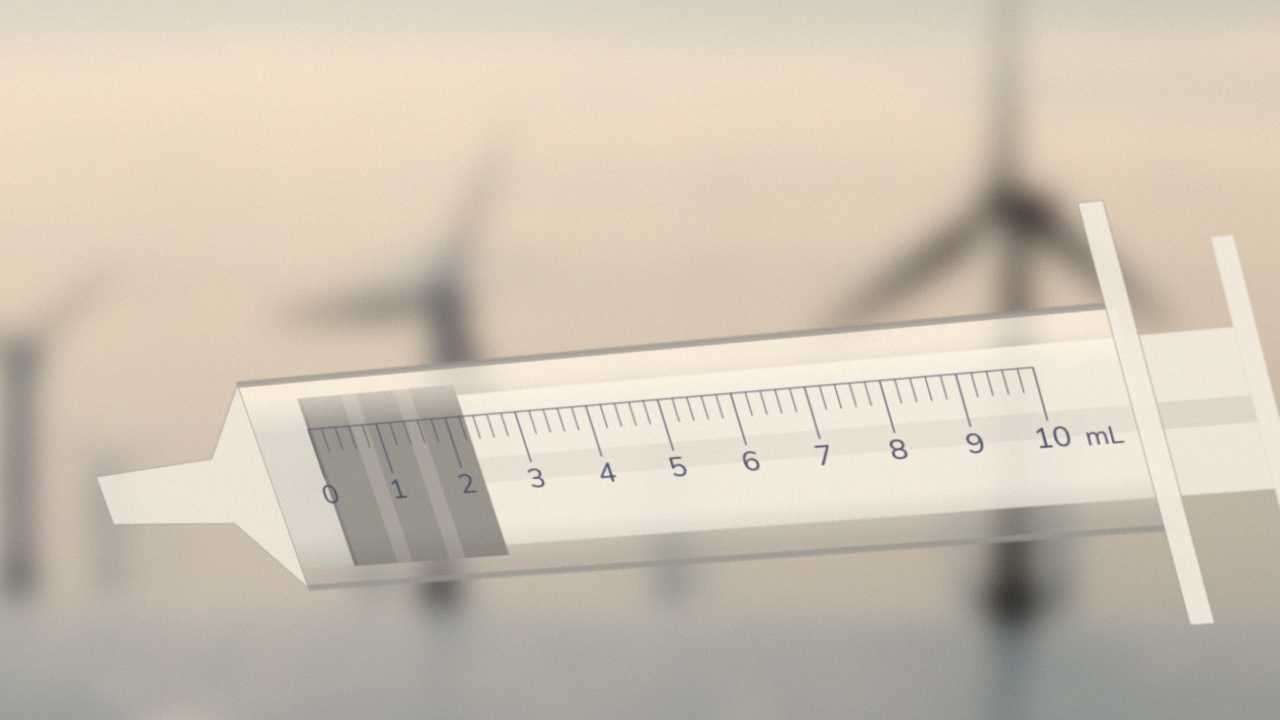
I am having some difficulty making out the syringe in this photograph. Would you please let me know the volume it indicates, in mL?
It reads 0 mL
